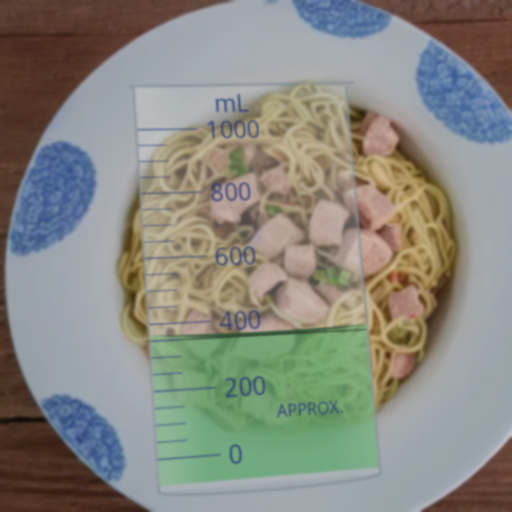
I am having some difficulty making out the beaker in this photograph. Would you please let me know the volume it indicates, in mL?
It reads 350 mL
